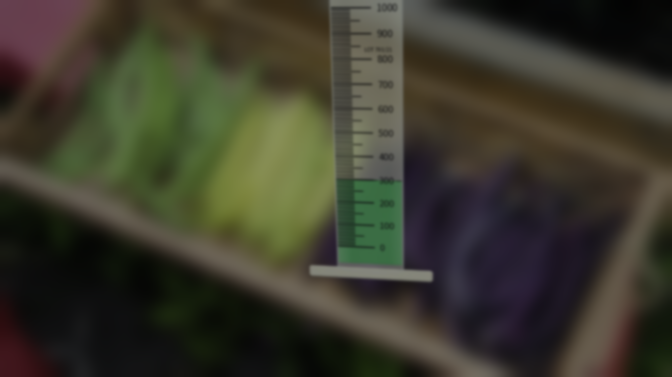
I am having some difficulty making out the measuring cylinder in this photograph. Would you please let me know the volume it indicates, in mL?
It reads 300 mL
